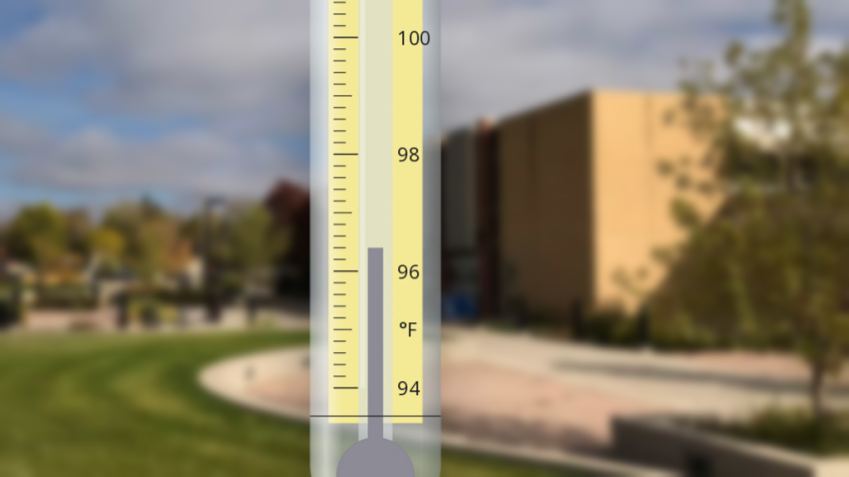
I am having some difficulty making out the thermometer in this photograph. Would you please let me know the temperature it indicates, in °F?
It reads 96.4 °F
